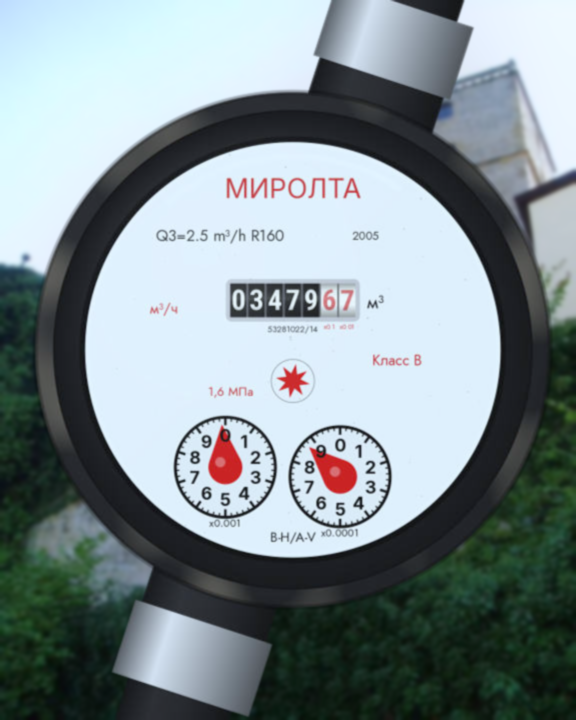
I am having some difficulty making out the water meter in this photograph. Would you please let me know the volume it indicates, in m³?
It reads 3479.6698 m³
